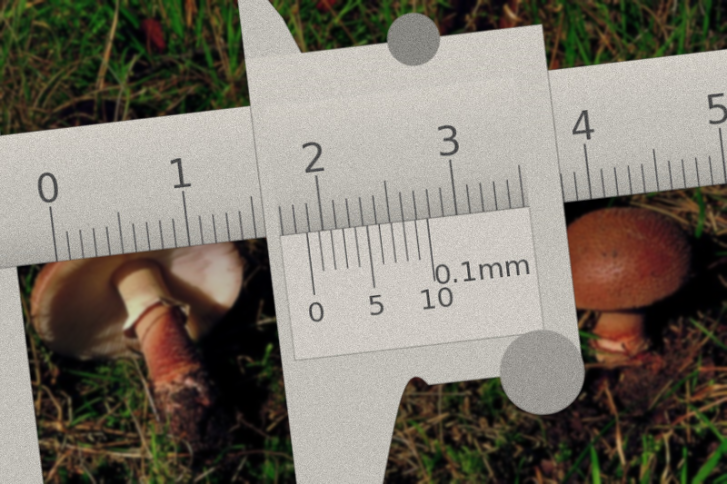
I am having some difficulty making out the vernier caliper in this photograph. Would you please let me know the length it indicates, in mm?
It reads 18.8 mm
